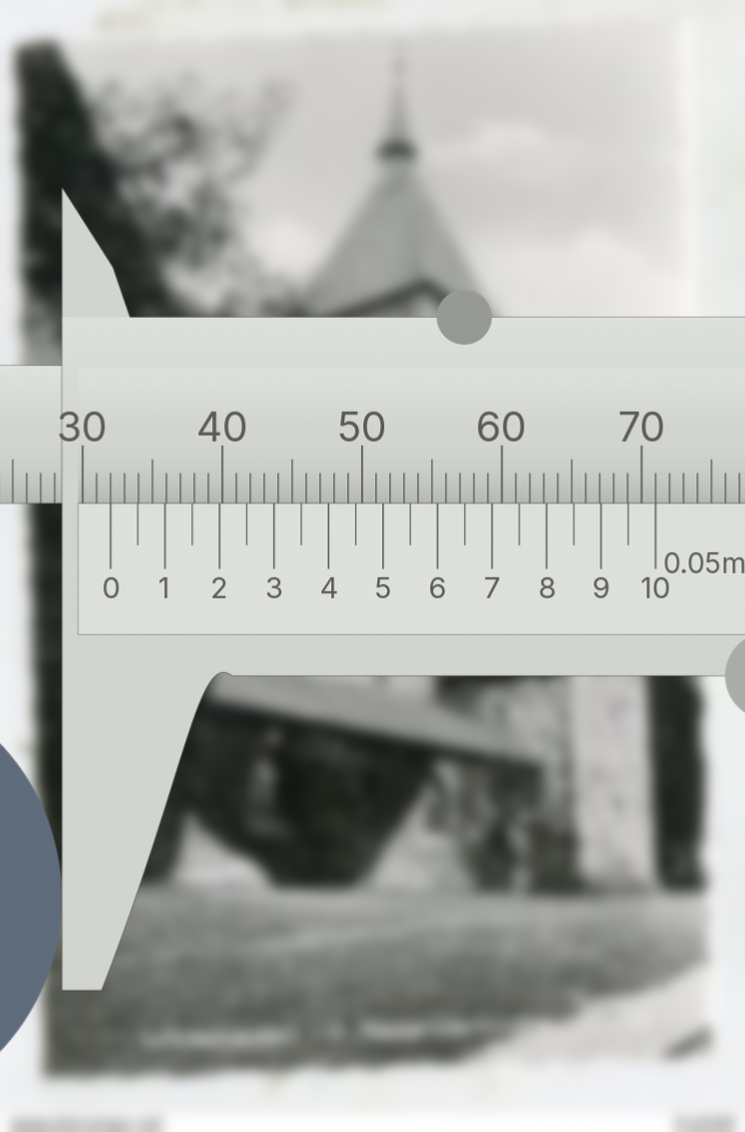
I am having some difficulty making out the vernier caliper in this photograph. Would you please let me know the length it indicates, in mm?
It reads 32.0 mm
